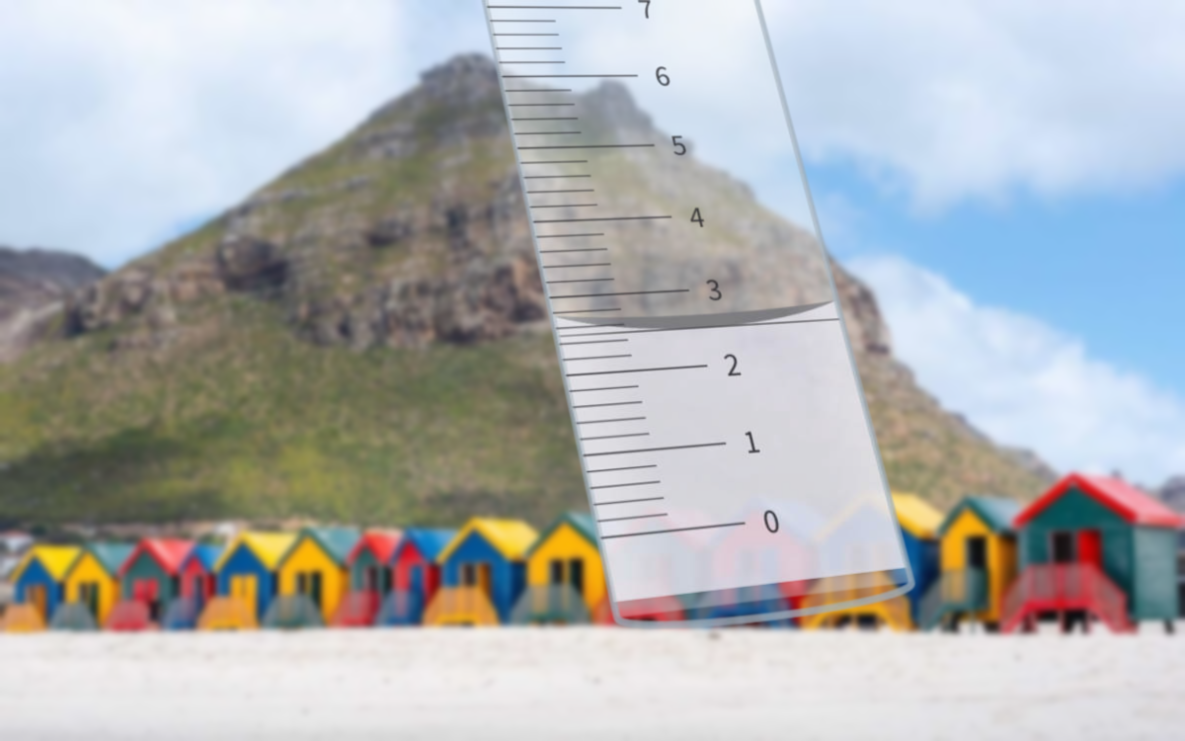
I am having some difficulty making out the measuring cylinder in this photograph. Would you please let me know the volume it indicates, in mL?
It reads 2.5 mL
